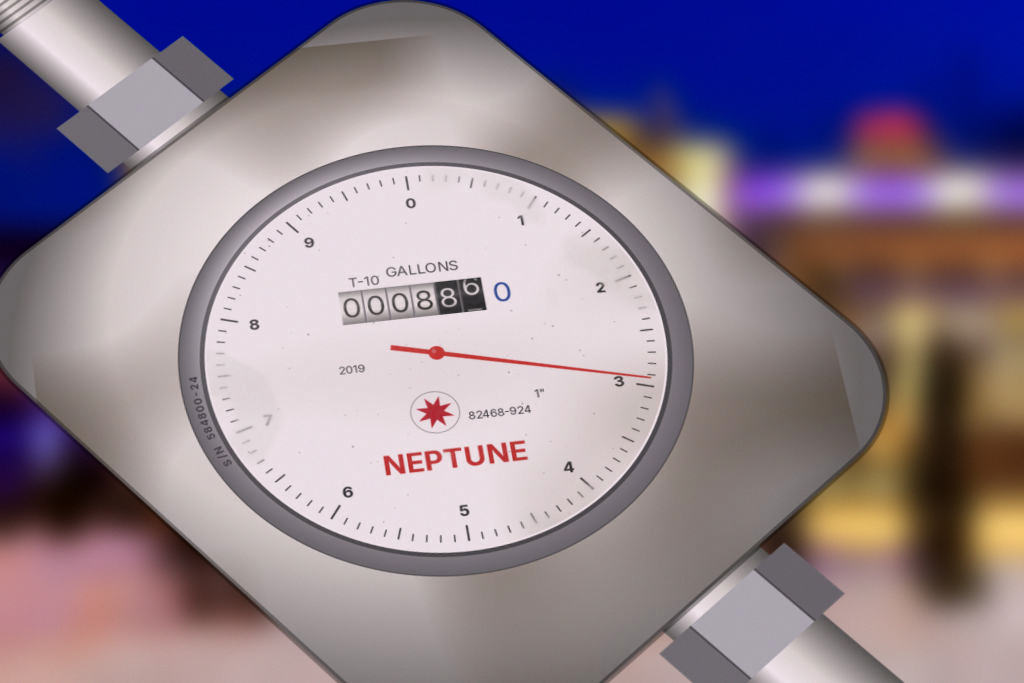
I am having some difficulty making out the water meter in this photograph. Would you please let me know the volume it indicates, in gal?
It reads 8862.9 gal
